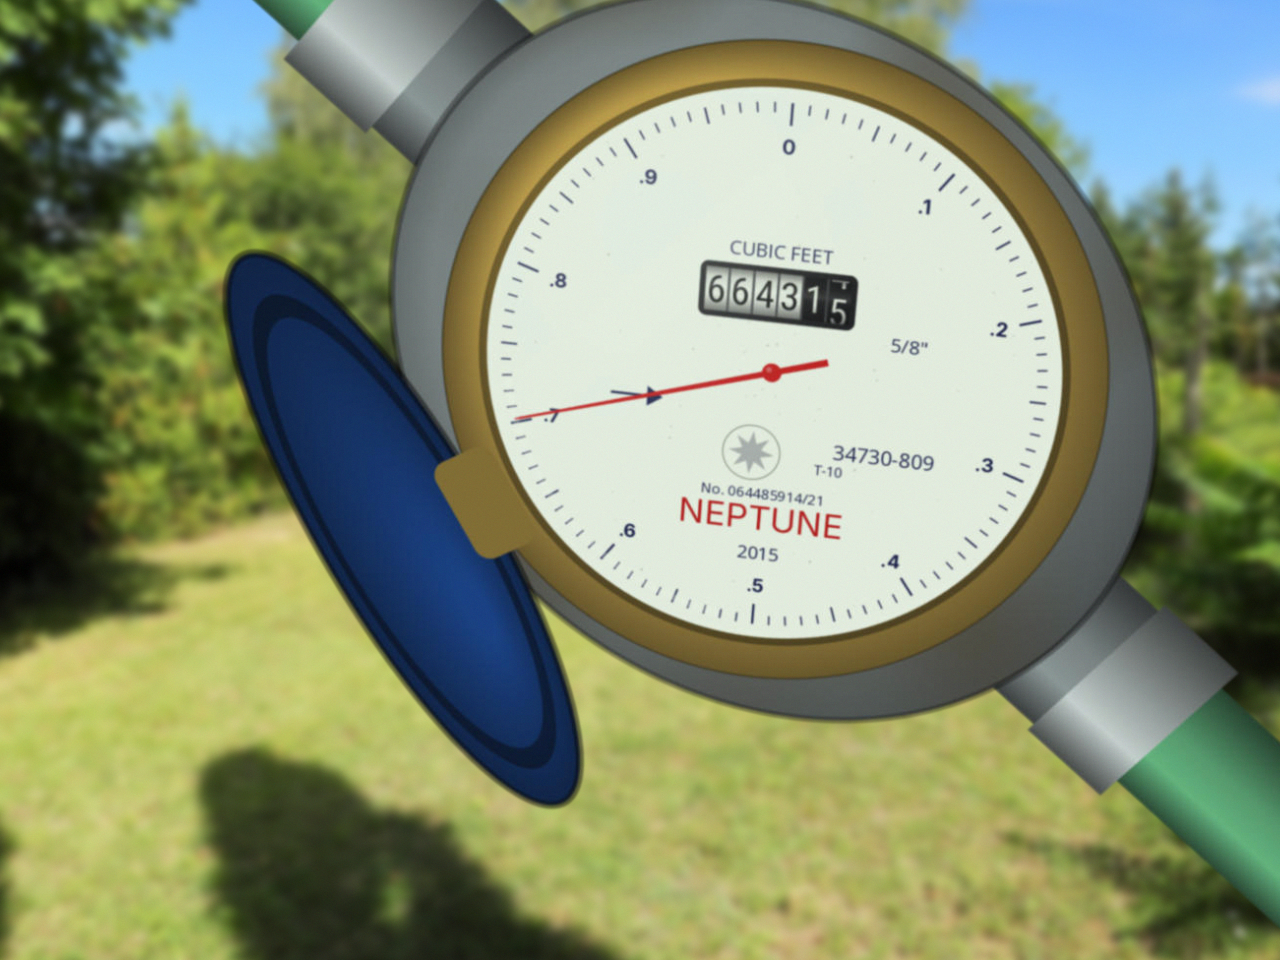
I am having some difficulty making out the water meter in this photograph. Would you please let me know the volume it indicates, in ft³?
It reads 664314.70 ft³
